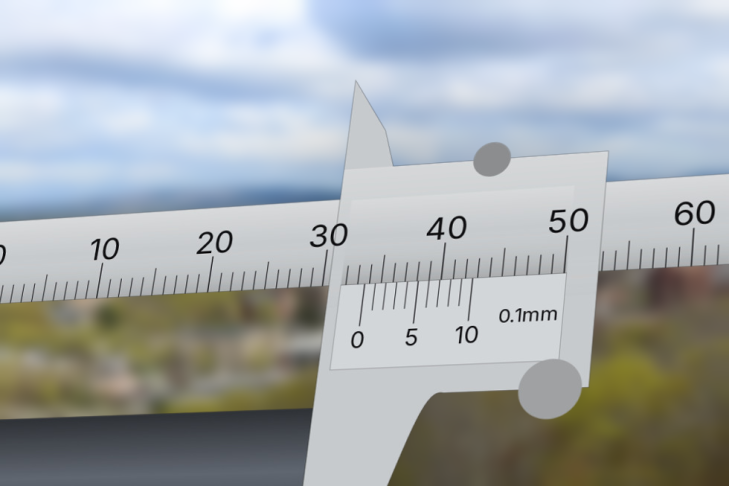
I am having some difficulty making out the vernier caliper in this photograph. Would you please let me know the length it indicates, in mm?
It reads 33.6 mm
